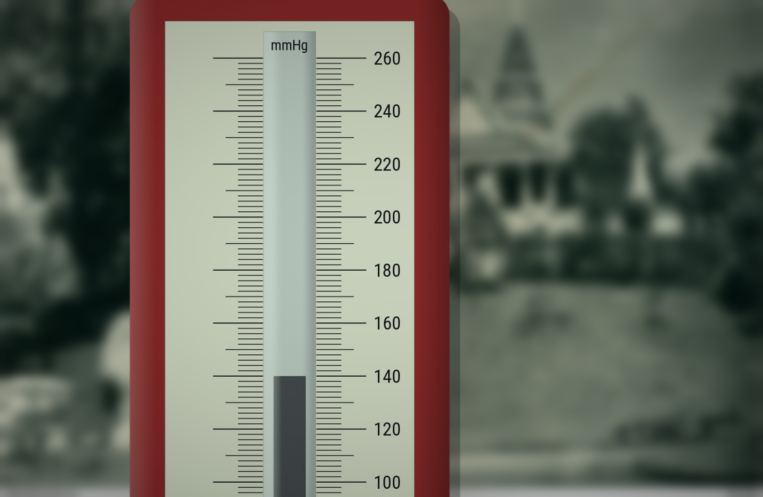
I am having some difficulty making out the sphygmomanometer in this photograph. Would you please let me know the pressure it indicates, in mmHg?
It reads 140 mmHg
